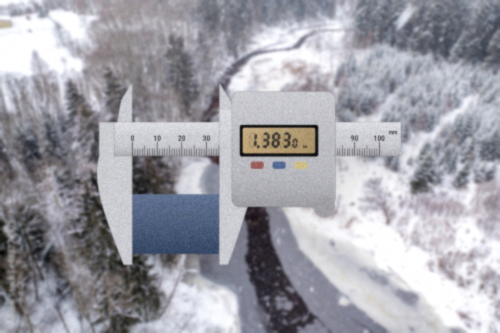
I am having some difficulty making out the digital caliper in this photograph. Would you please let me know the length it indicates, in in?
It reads 1.3830 in
